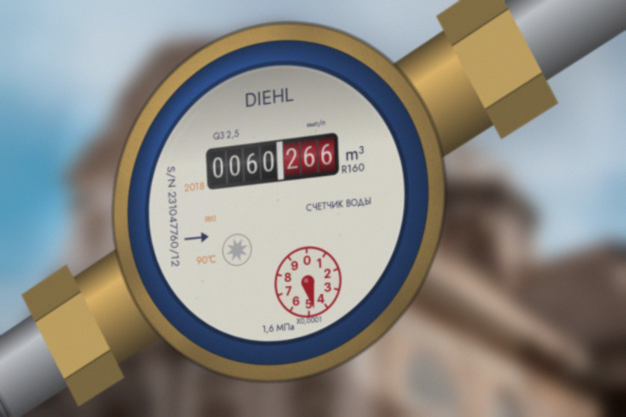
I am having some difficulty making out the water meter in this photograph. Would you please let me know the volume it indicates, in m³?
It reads 60.2664 m³
